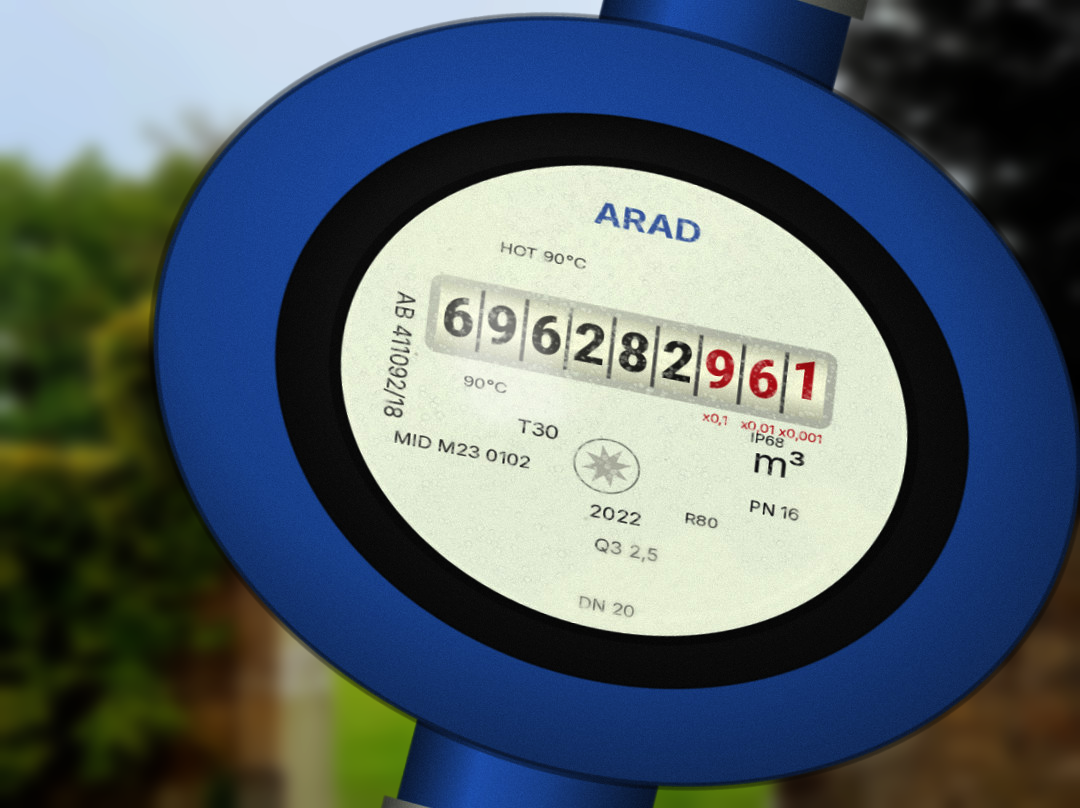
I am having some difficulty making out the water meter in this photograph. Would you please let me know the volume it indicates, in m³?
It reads 696282.961 m³
